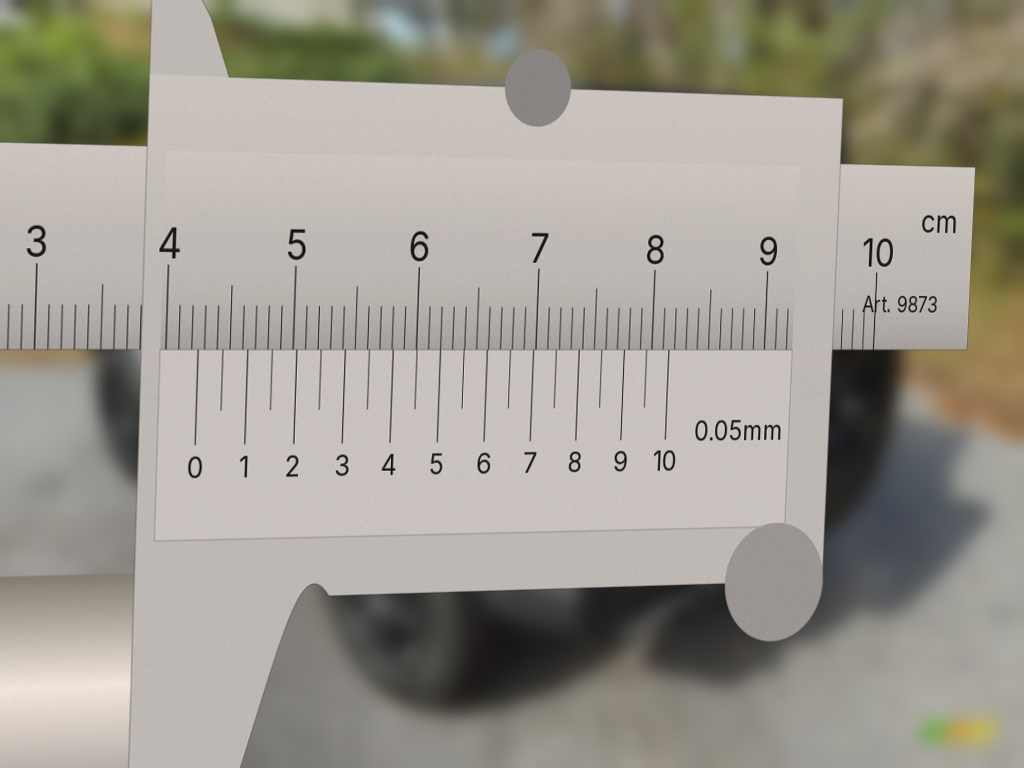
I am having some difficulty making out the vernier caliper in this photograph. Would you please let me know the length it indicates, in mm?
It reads 42.5 mm
